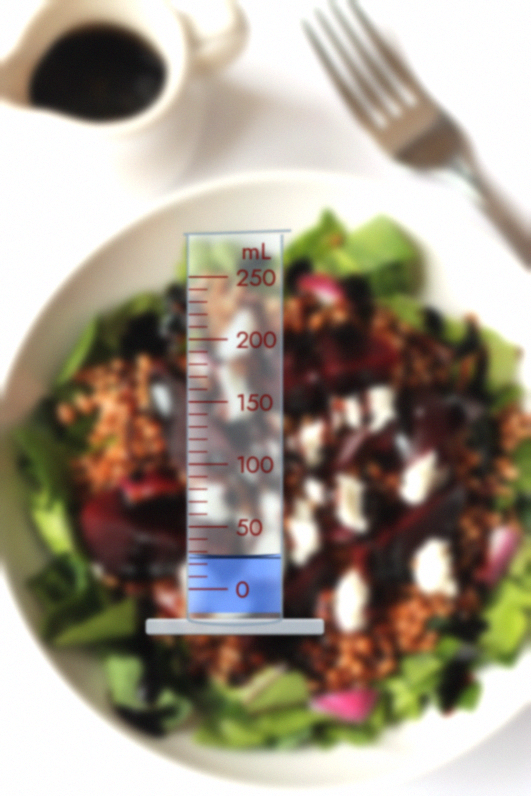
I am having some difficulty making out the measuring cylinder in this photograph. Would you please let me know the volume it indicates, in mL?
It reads 25 mL
